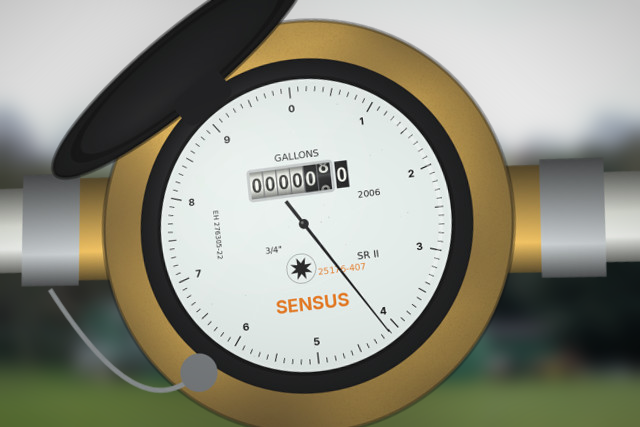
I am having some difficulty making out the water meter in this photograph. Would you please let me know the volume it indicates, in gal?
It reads 84.1 gal
